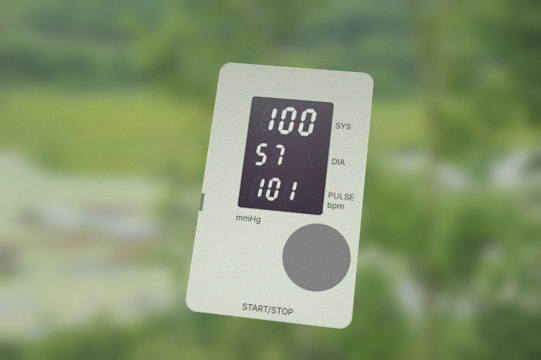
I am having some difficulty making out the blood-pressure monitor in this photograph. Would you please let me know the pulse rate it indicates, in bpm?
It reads 101 bpm
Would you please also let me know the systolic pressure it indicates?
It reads 100 mmHg
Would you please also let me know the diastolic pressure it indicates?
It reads 57 mmHg
